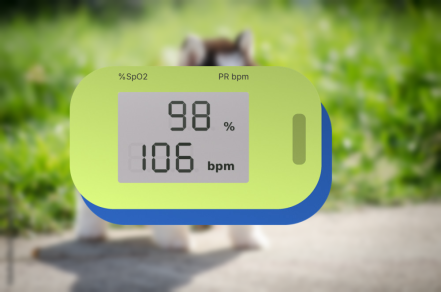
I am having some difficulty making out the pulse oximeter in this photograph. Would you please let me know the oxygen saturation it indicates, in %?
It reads 98 %
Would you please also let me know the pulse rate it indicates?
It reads 106 bpm
